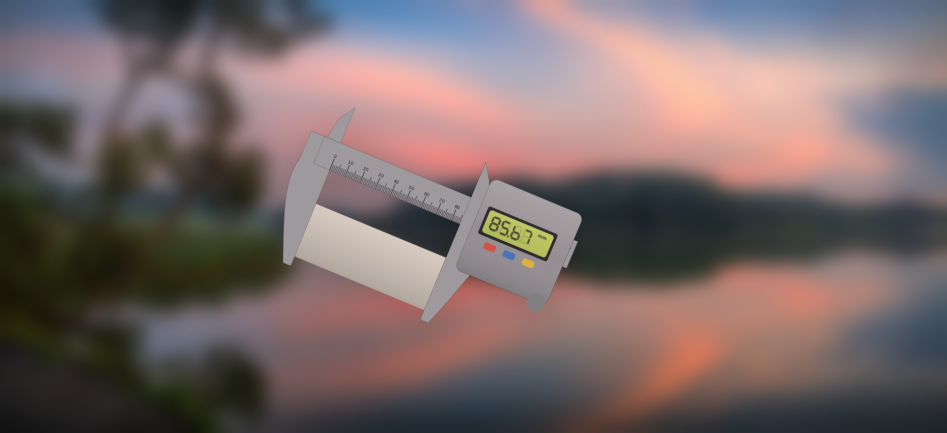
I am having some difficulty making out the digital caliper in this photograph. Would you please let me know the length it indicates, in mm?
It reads 85.67 mm
